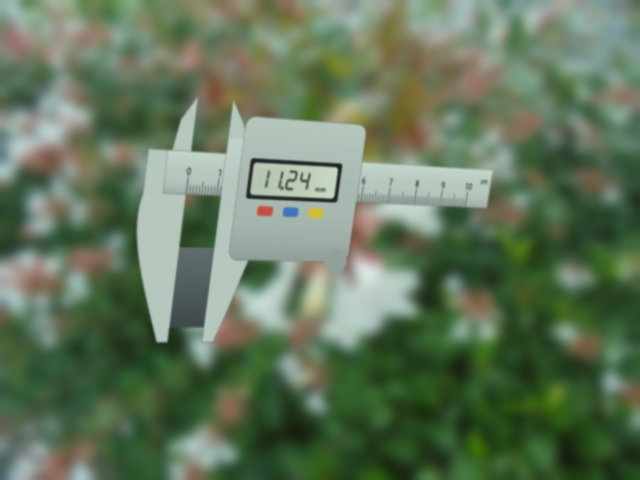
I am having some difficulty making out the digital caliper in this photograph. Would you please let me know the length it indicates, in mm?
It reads 11.24 mm
